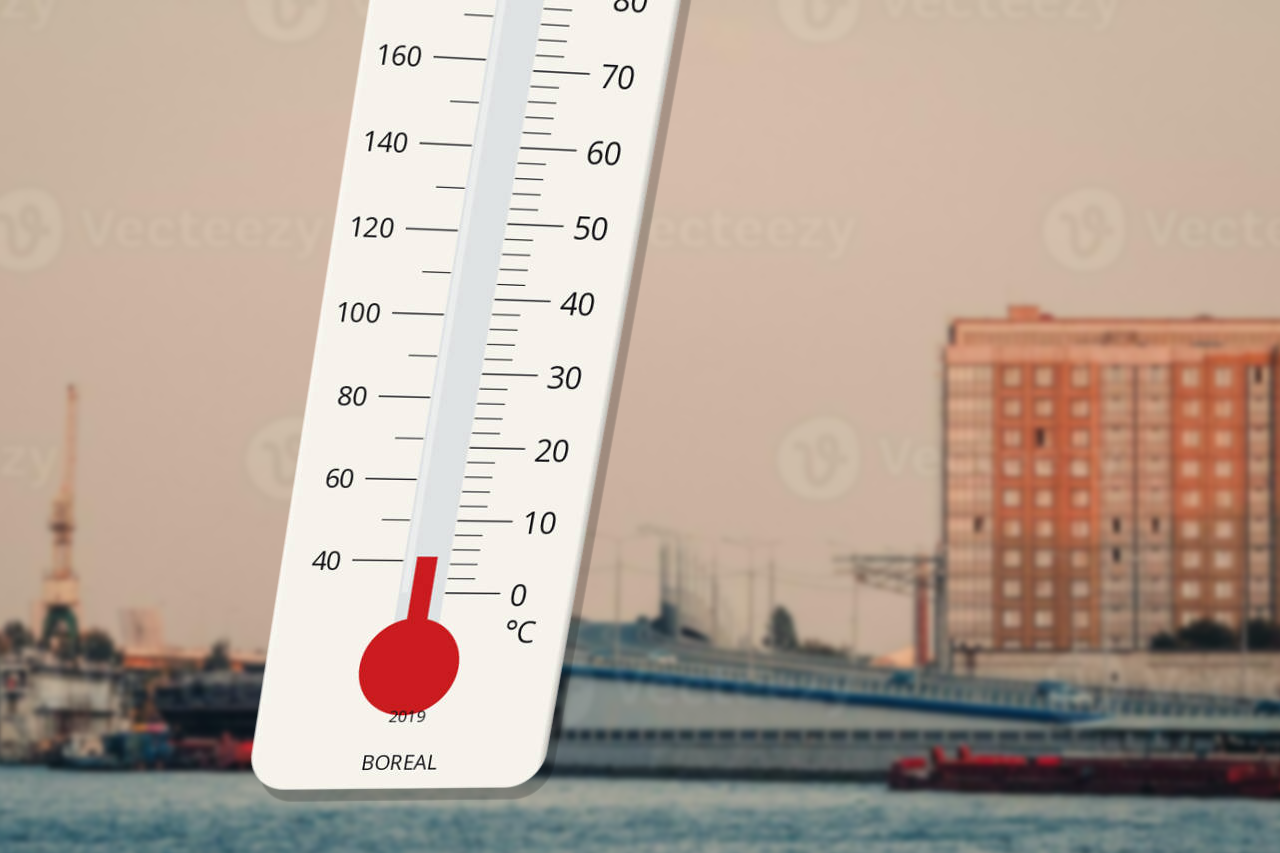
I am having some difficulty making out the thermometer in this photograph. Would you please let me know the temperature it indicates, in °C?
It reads 5 °C
